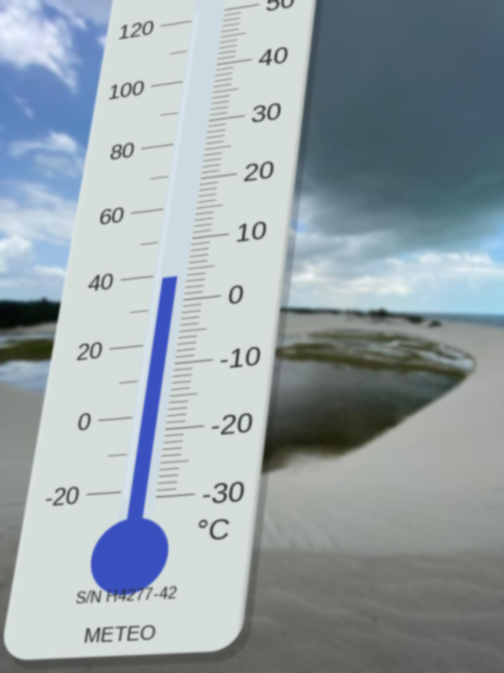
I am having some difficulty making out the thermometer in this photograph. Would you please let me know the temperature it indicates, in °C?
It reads 4 °C
